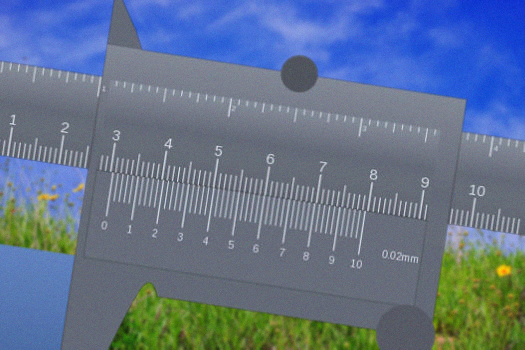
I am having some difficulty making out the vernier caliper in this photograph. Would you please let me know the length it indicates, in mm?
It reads 30.5 mm
